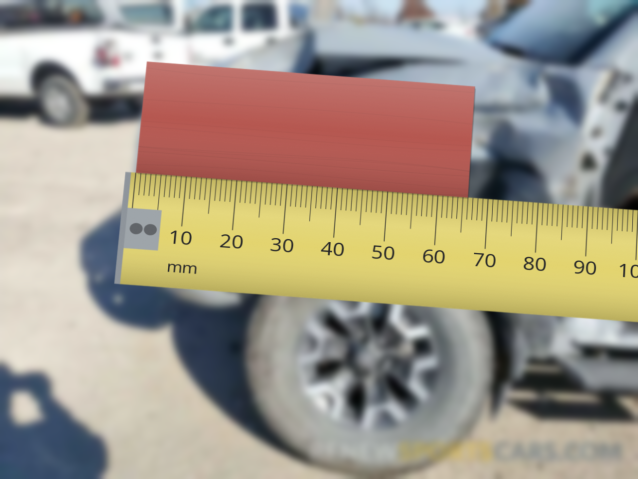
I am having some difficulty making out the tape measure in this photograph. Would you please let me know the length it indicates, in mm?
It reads 66 mm
